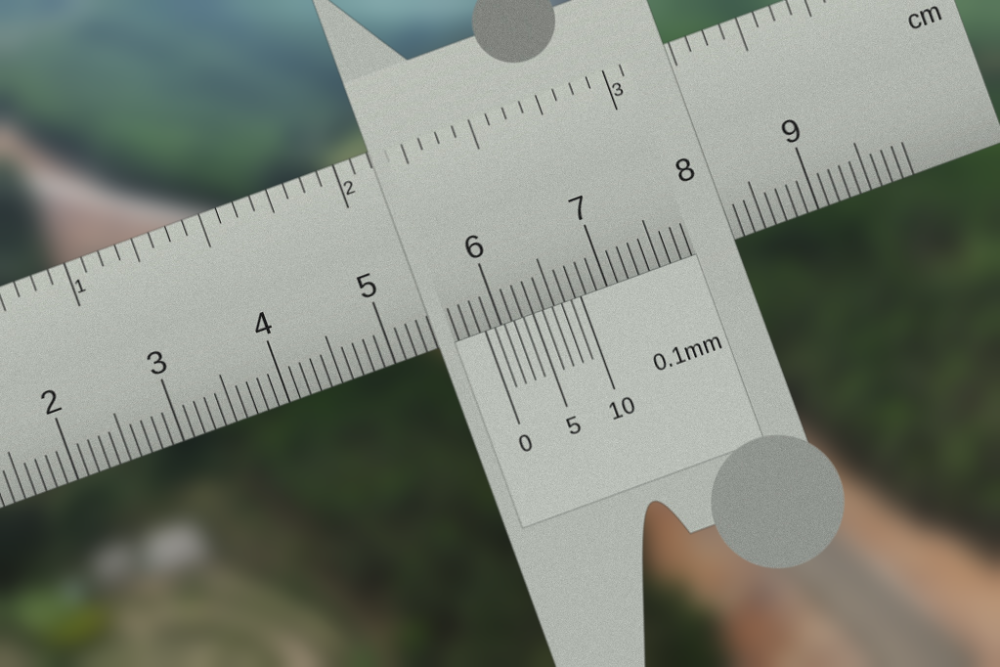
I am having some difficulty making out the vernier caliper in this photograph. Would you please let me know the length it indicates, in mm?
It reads 58.5 mm
